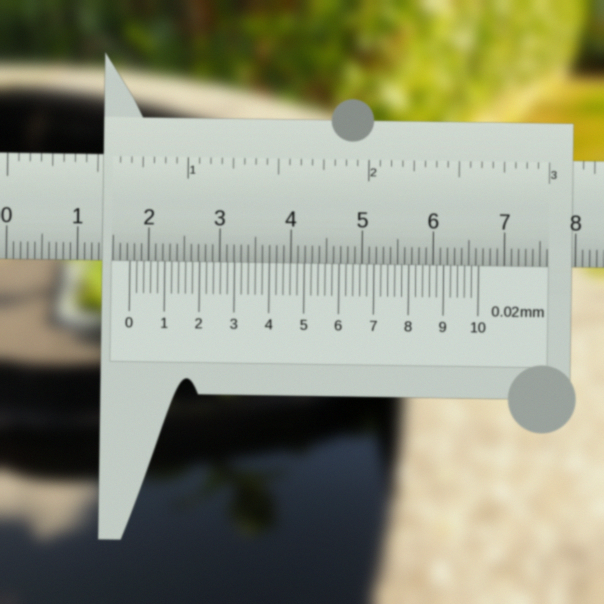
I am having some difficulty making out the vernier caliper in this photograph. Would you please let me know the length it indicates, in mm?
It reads 17.4 mm
